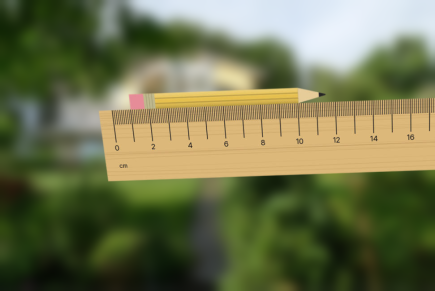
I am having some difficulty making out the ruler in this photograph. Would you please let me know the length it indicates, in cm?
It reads 10.5 cm
